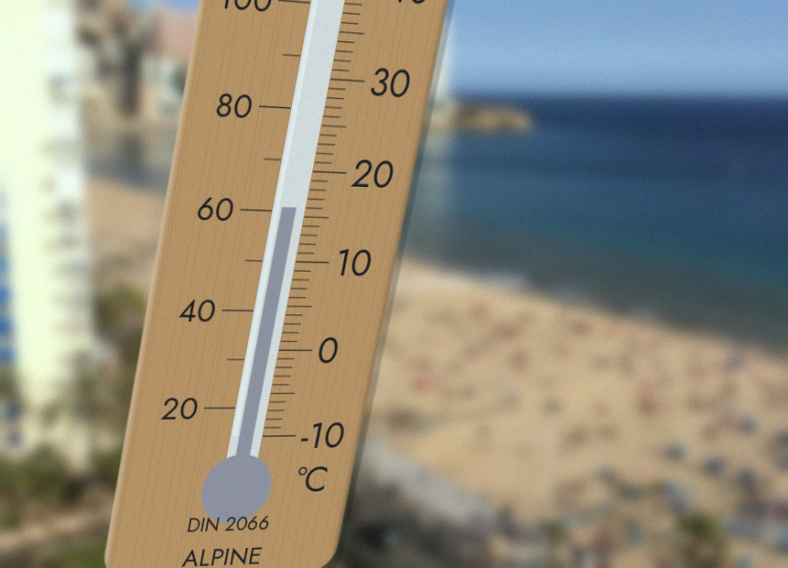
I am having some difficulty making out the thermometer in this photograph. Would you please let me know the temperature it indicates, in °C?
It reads 16 °C
